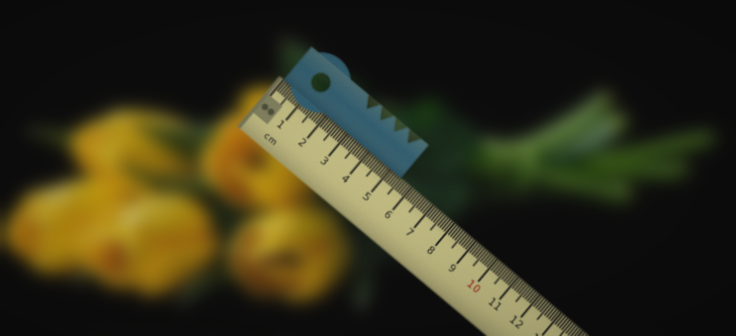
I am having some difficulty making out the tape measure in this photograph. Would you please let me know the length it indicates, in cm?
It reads 5.5 cm
